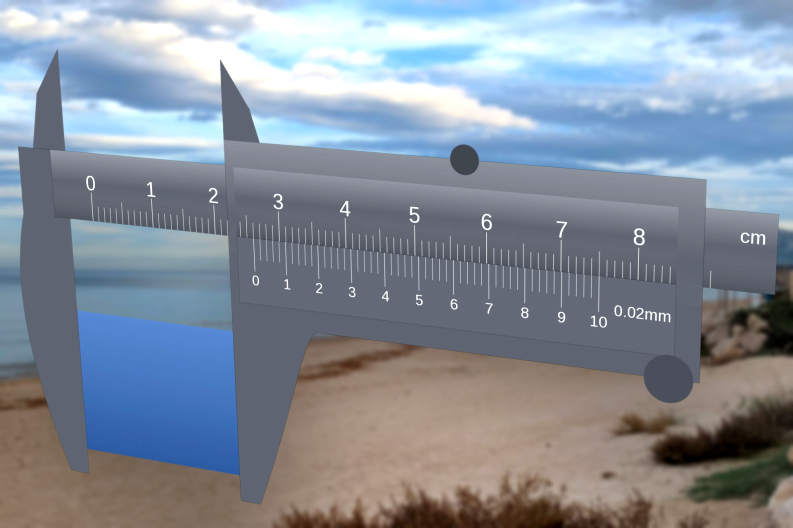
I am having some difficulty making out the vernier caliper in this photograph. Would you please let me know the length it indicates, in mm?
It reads 26.0 mm
